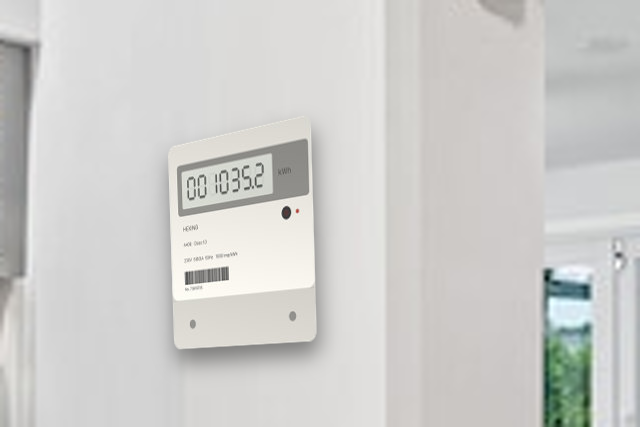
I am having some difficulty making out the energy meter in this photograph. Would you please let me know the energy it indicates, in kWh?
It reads 1035.2 kWh
